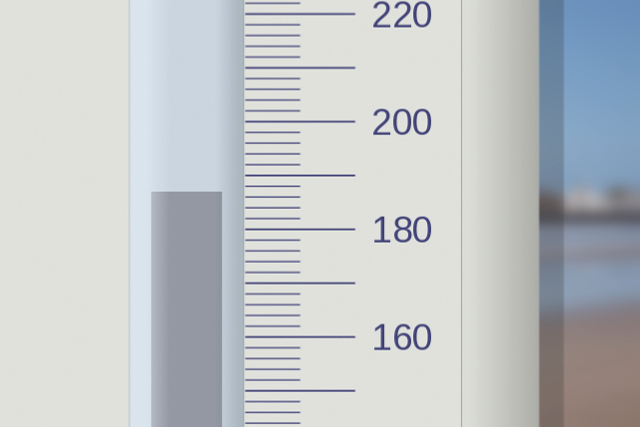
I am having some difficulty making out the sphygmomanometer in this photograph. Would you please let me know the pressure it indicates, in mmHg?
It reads 187 mmHg
